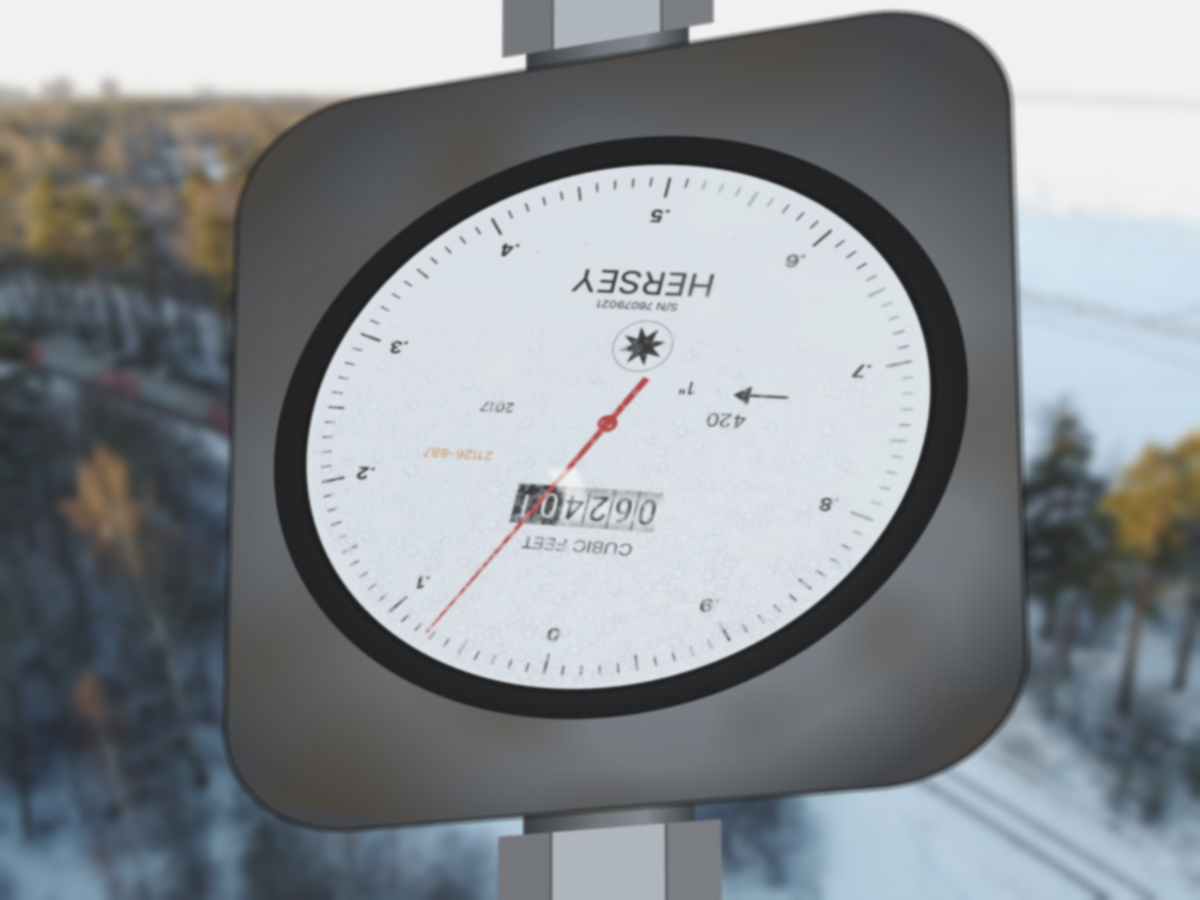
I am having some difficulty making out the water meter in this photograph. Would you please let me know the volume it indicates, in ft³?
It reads 62401.07 ft³
